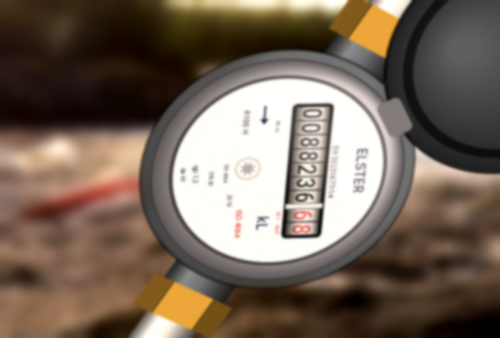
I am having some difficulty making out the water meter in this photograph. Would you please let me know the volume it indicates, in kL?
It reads 88236.68 kL
